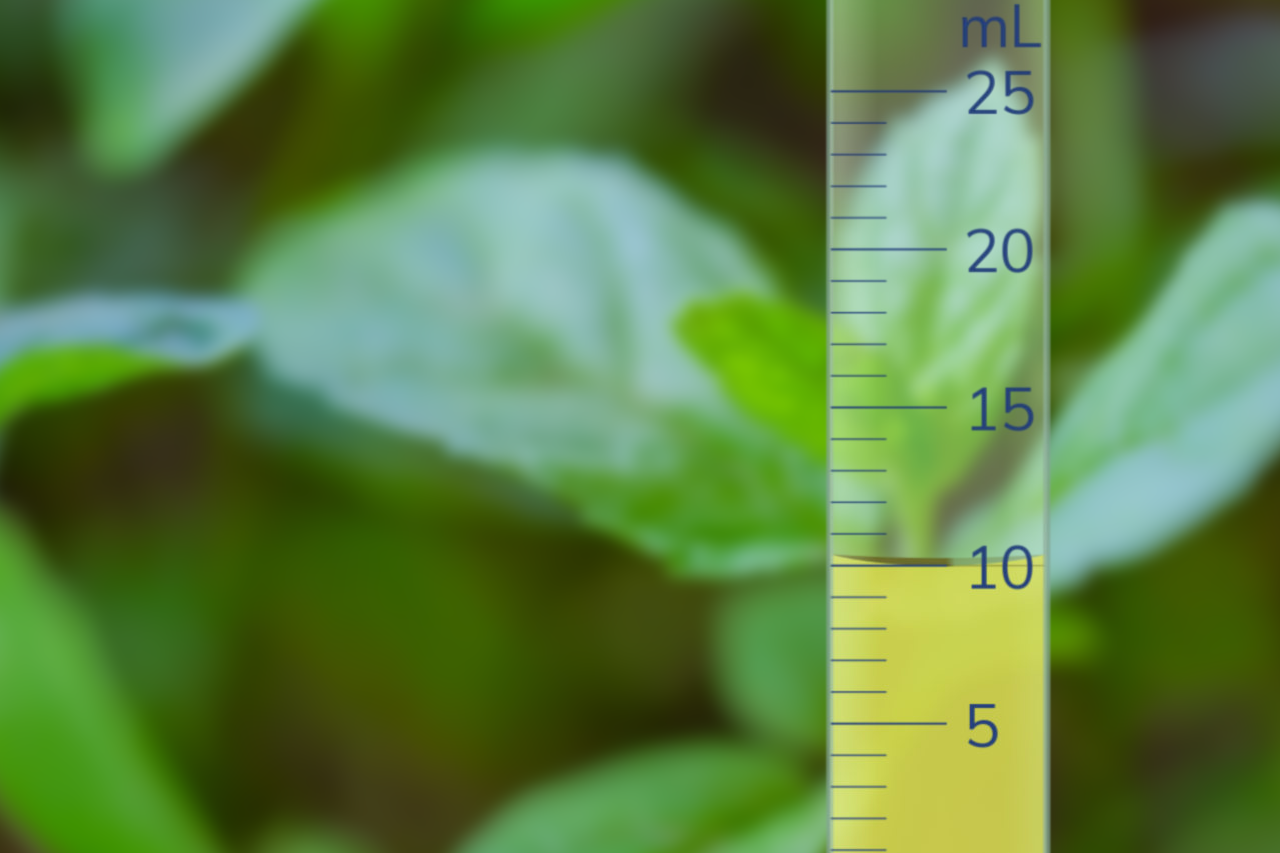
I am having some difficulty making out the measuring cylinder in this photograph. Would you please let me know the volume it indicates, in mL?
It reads 10 mL
